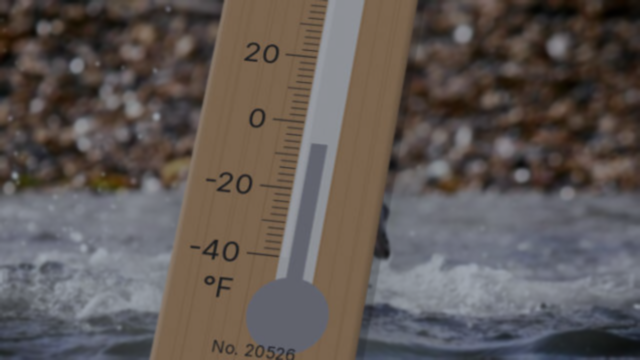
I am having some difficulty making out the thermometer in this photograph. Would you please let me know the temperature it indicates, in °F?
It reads -6 °F
